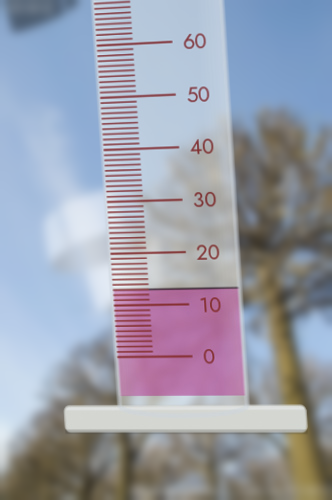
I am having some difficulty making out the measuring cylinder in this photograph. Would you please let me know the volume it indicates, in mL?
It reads 13 mL
